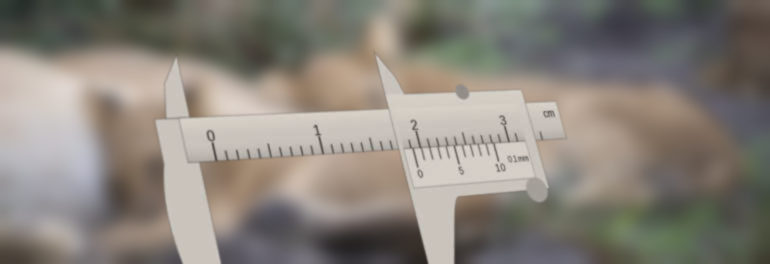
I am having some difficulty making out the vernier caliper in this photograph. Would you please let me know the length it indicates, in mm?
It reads 19.2 mm
